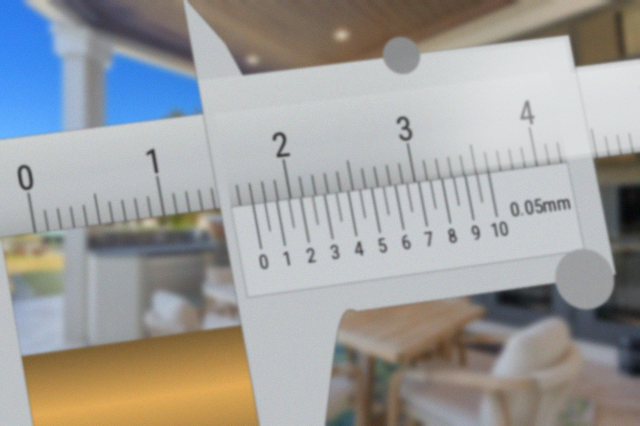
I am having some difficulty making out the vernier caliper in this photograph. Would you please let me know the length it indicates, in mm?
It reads 17.0 mm
